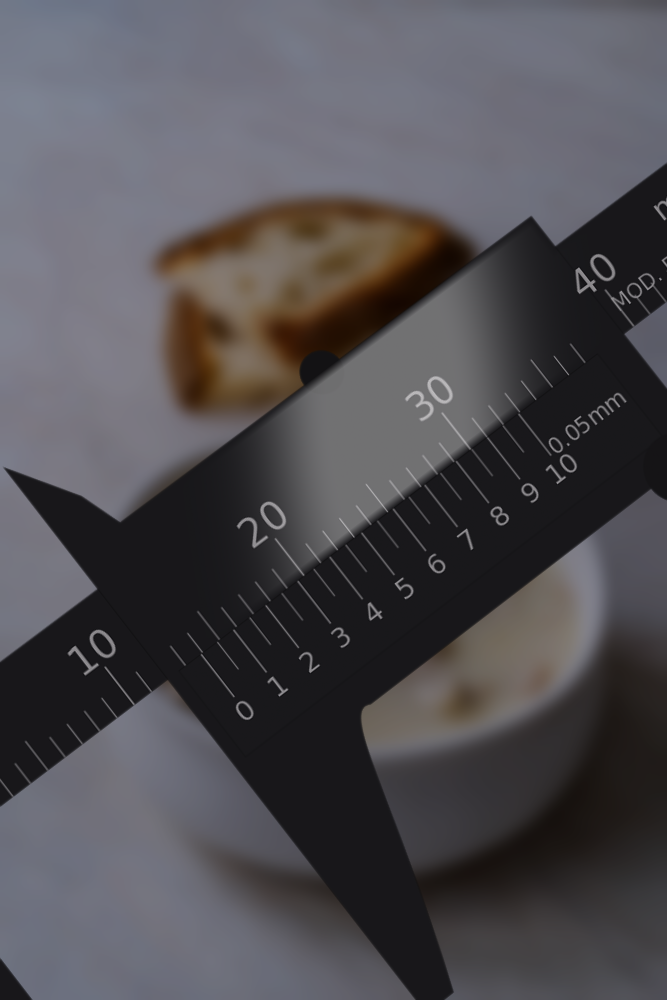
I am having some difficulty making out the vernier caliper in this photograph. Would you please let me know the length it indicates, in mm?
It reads 13.9 mm
